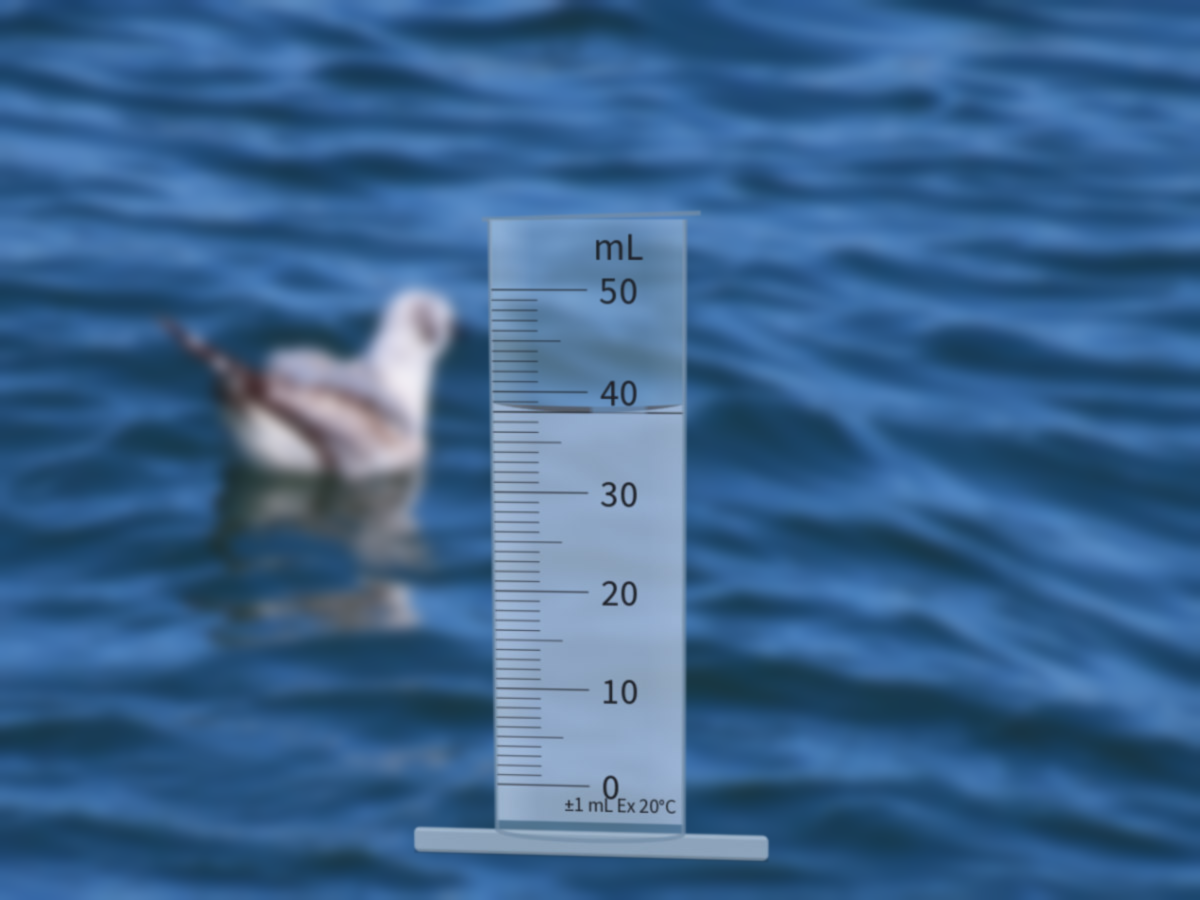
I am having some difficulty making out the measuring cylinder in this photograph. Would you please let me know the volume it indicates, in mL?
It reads 38 mL
